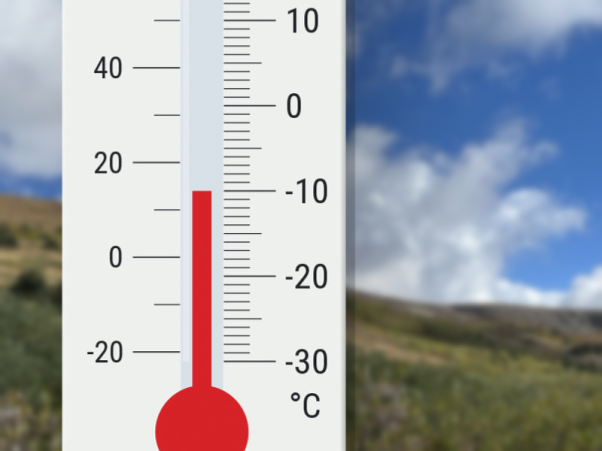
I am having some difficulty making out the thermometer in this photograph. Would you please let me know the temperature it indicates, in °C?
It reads -10 °C
